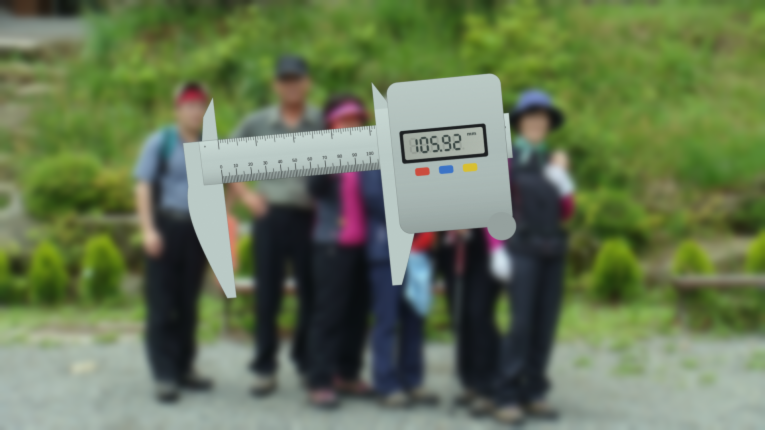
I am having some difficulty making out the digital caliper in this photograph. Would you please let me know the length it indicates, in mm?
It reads 105.92 mm
